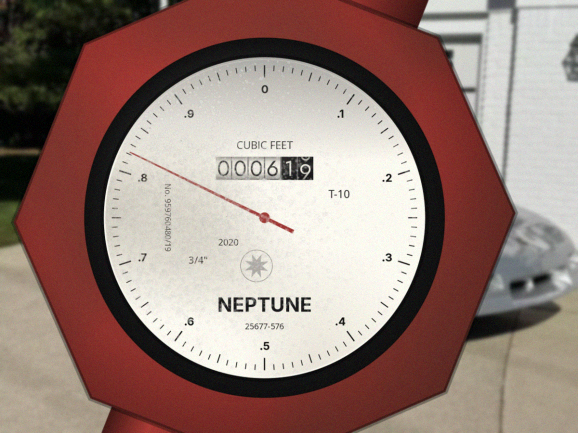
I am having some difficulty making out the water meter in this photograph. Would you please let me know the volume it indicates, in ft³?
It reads 618.82 ft³
